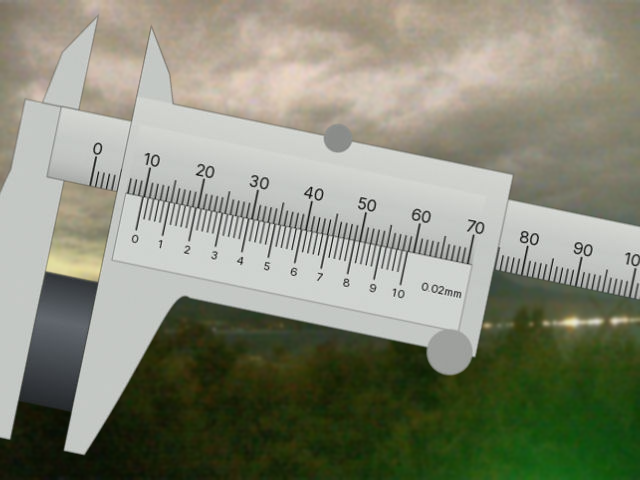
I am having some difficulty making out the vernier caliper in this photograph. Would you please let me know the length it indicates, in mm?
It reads 9.8 mm
